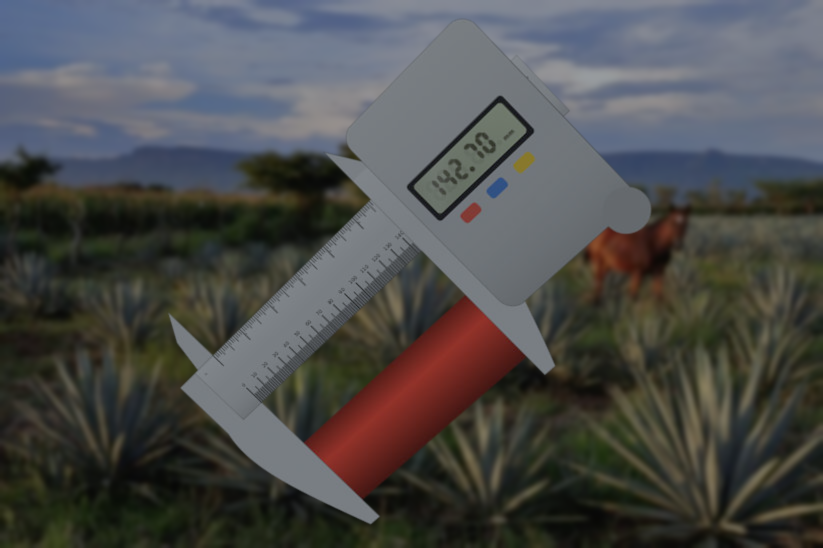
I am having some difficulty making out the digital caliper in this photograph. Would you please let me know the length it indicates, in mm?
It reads 142.70 mm
